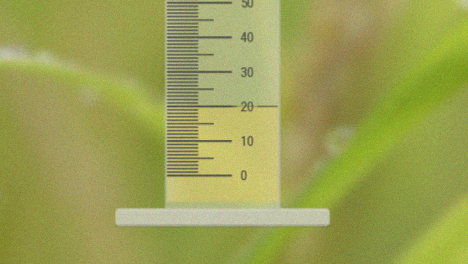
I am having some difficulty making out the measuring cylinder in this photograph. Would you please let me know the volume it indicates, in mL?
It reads 20 mL
